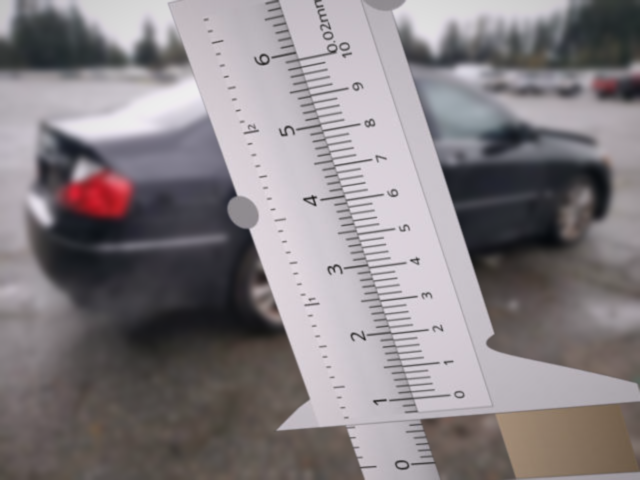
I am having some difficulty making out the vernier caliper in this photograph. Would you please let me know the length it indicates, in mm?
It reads 10.0 mm
